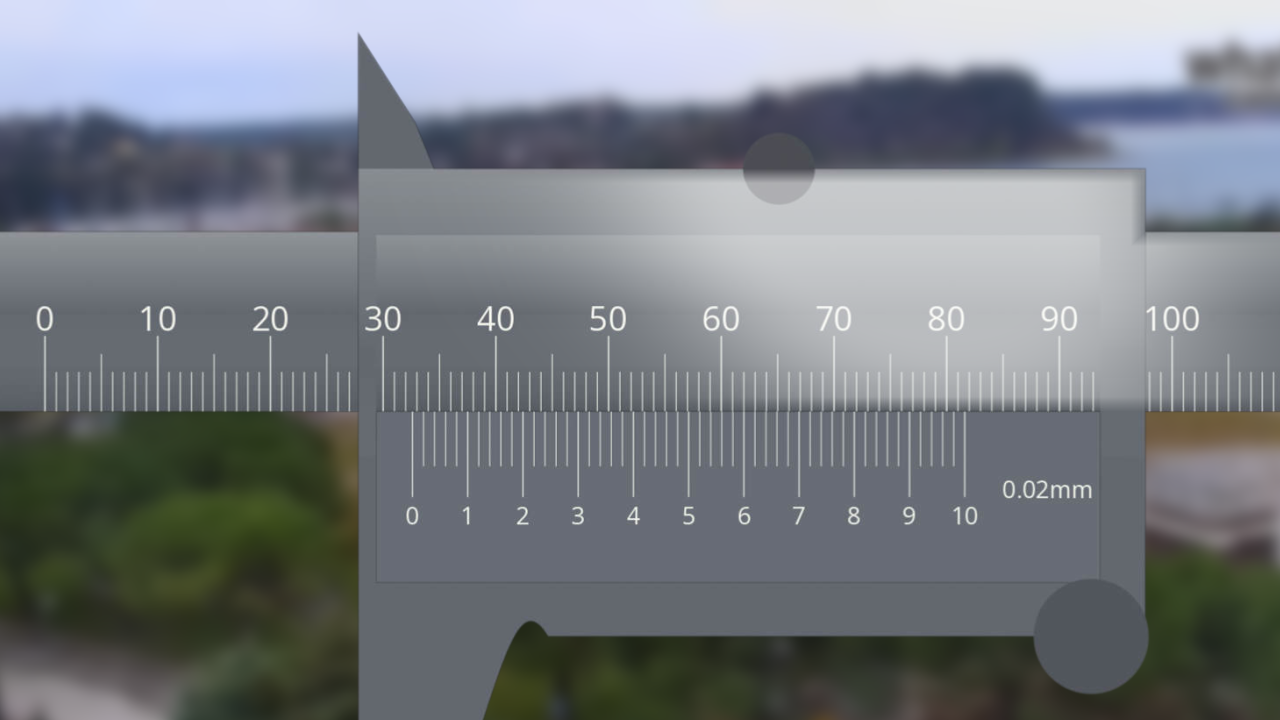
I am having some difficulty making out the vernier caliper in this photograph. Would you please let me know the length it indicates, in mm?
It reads 32.6 mm
